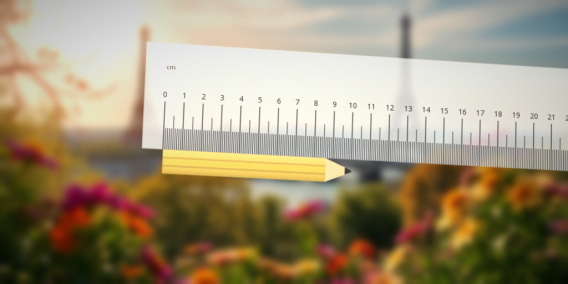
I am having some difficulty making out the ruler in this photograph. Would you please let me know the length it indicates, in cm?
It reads 10 cm
